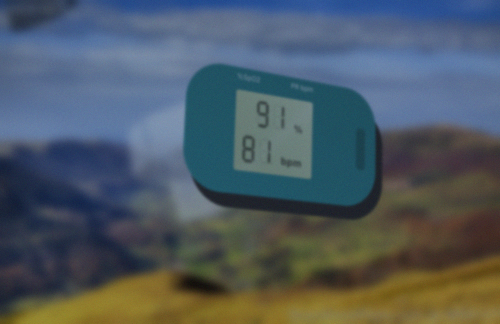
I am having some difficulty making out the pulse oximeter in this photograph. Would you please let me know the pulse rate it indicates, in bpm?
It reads 81 bpm
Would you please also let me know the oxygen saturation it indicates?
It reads 91 %
